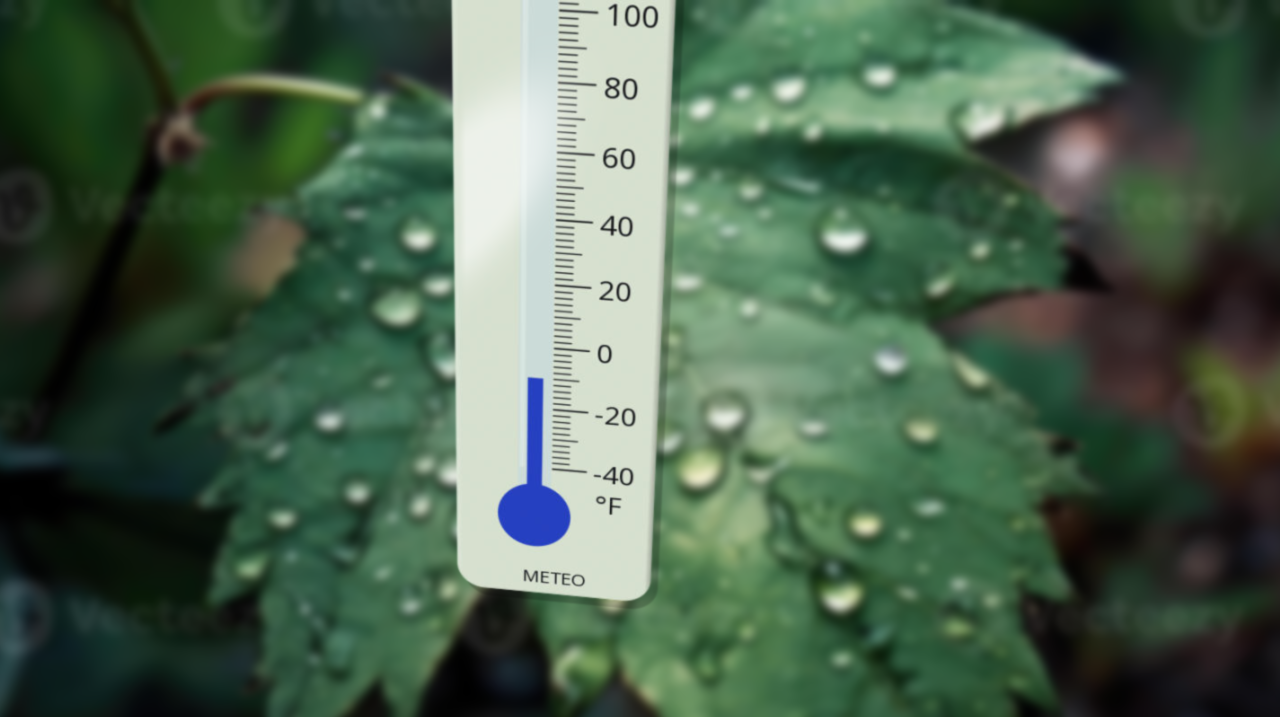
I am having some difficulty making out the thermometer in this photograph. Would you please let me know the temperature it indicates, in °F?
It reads -10 °F
